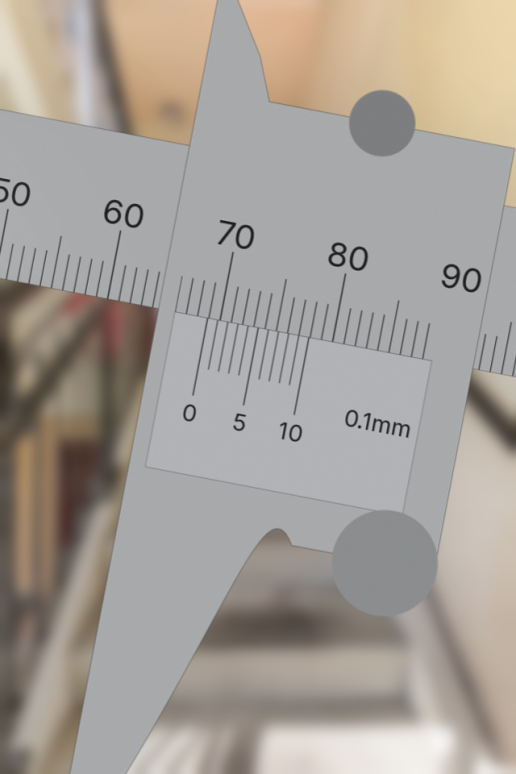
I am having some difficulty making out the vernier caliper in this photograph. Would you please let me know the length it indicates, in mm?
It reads 68.9 mm
